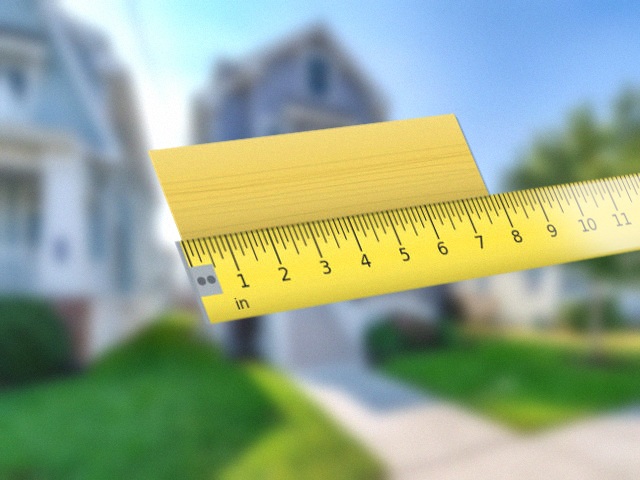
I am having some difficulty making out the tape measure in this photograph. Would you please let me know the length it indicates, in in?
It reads 7.75 in
